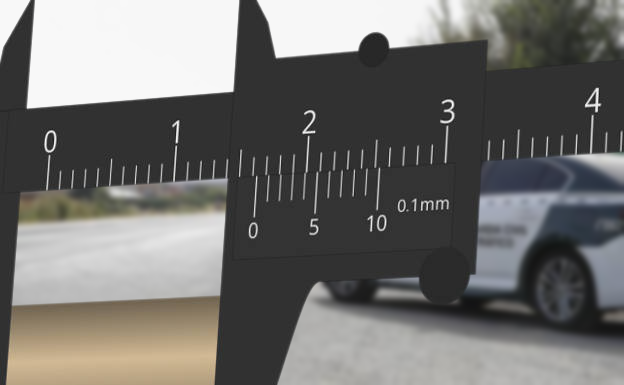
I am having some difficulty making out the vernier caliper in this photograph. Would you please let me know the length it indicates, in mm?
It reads 16.3 mm
